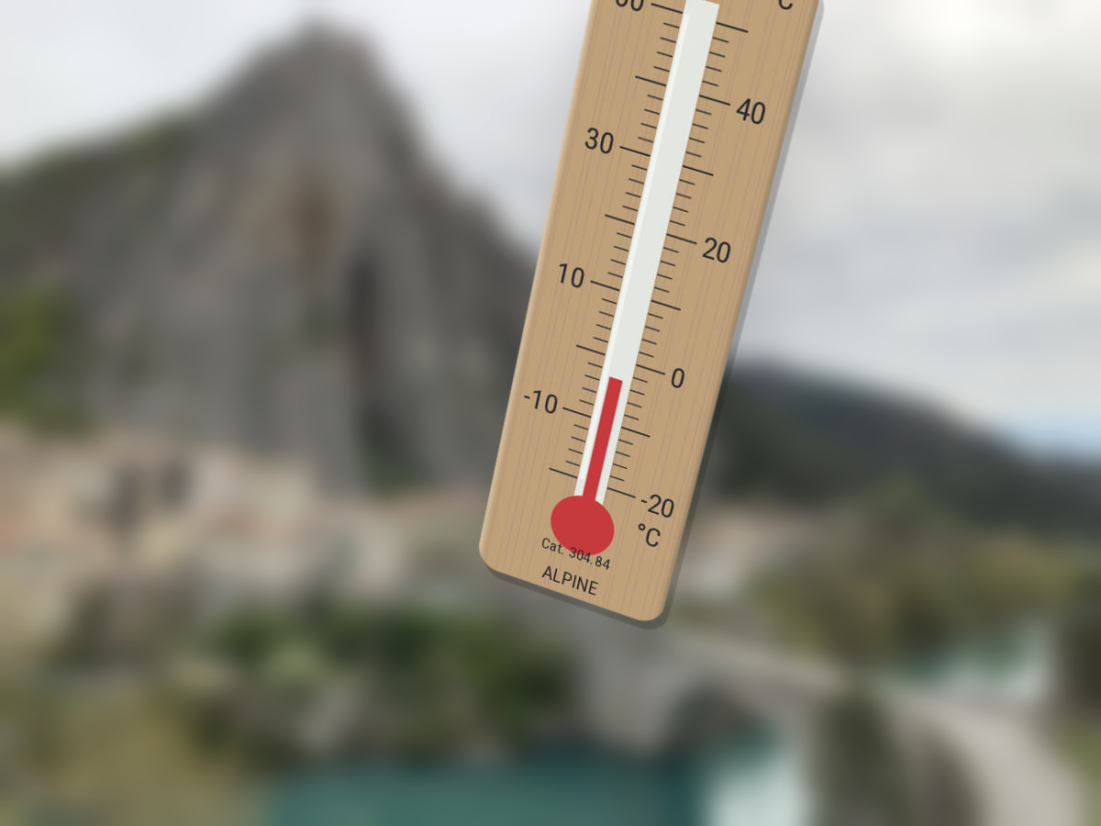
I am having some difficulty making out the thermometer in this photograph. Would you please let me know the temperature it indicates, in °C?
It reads -3 °C
